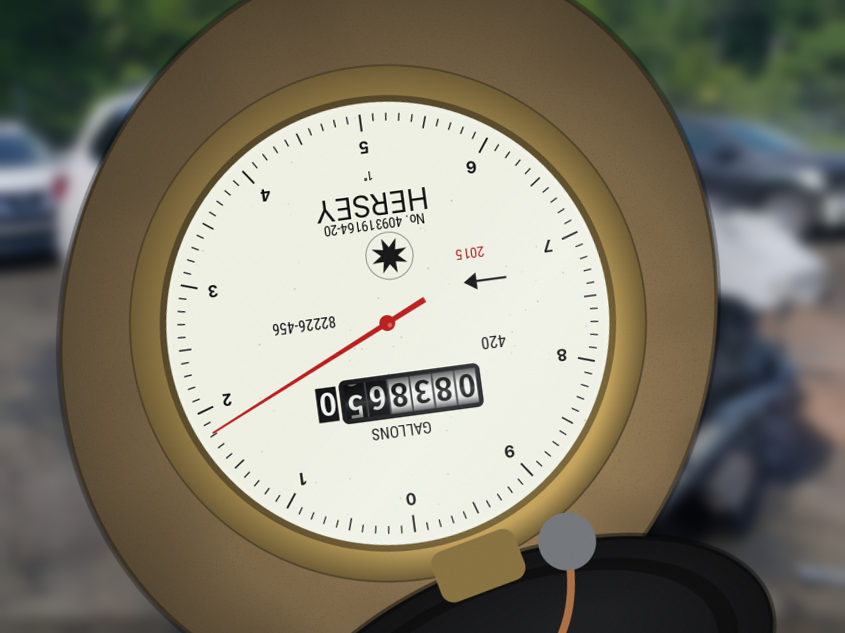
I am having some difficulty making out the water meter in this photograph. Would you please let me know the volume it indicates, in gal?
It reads 838651.8 gal
